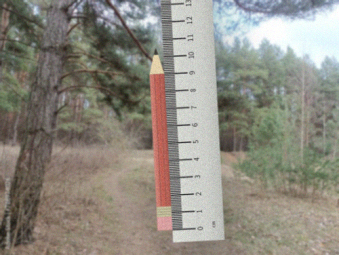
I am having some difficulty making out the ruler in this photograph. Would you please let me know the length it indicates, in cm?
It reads 10.5 cm
